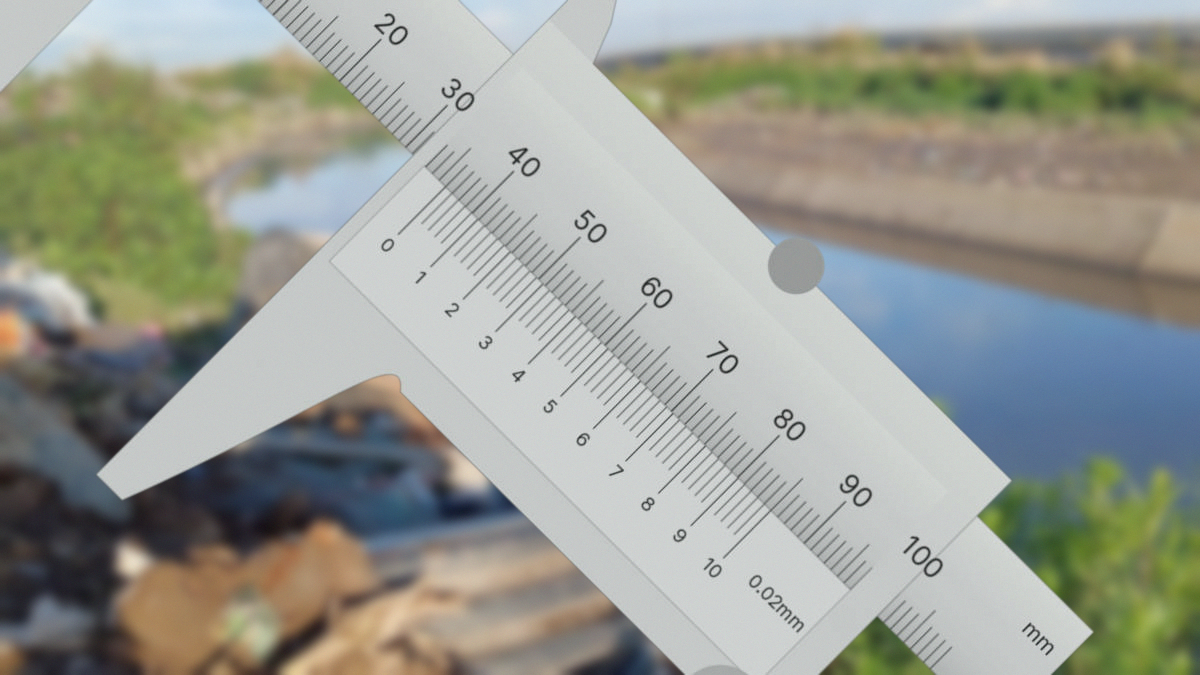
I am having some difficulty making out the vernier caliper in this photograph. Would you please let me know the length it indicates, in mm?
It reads 36.0 mm
